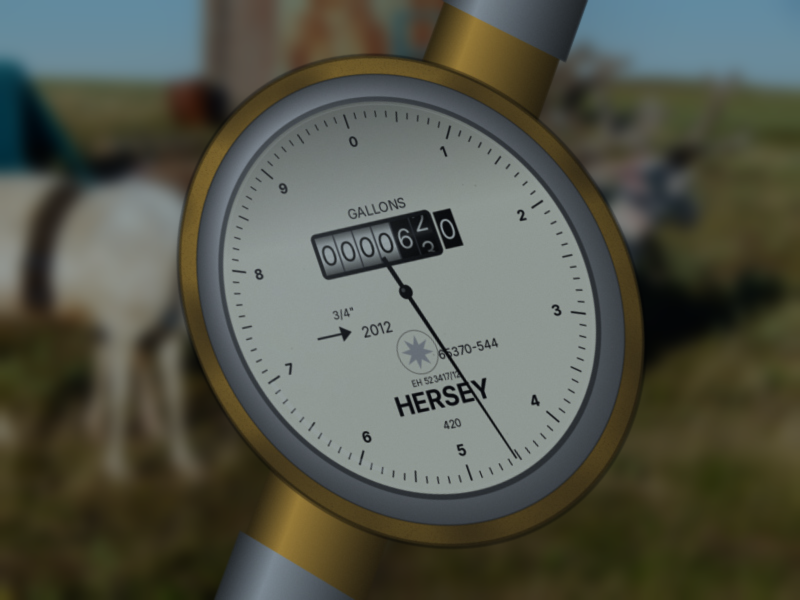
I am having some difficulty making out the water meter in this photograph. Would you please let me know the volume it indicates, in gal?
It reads 624.5 gal
